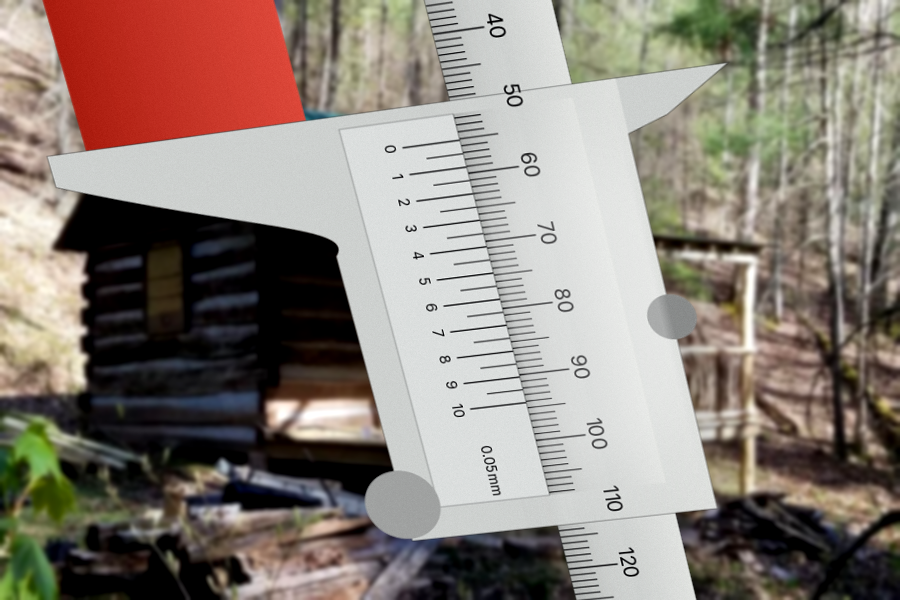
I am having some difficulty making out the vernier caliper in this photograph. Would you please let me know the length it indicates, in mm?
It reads 55.2 mm
